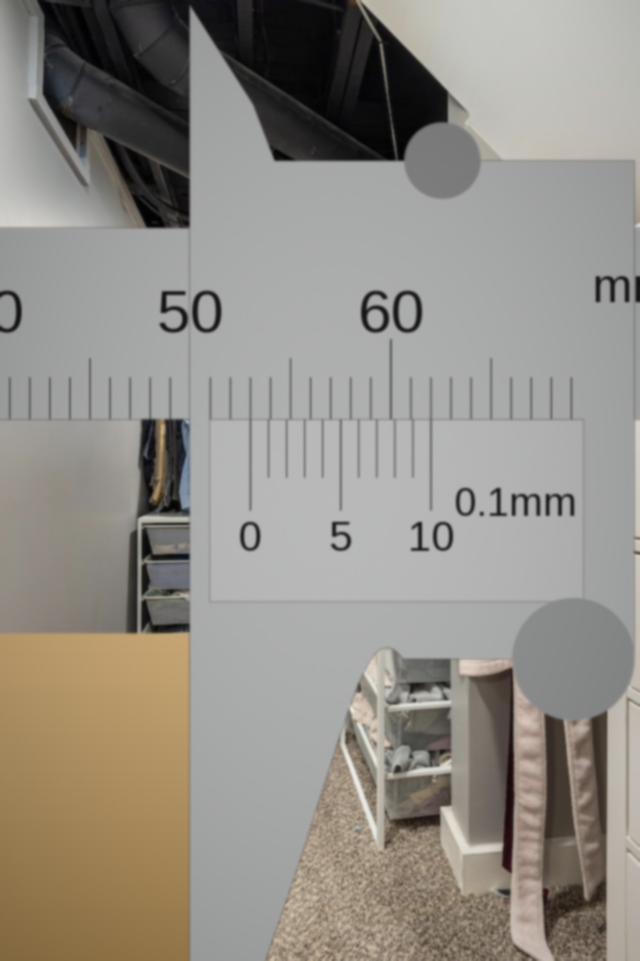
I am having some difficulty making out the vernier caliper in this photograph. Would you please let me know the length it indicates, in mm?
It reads 53.0 mm
